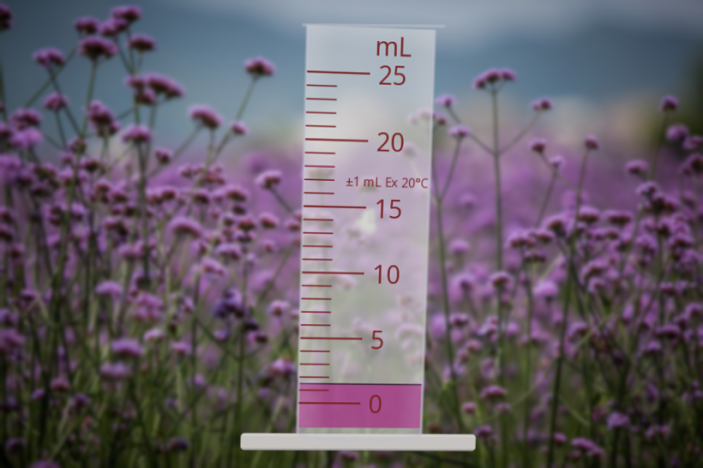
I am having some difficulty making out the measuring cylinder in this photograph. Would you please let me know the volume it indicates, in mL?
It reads 1.5 mL
